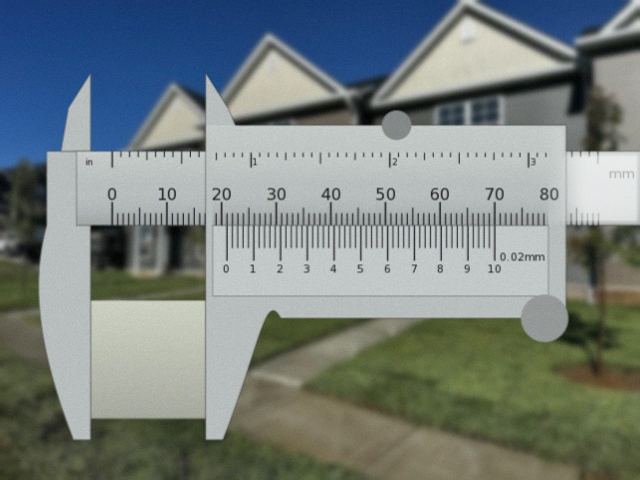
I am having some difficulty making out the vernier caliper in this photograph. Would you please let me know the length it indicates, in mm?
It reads 21.0 mm
